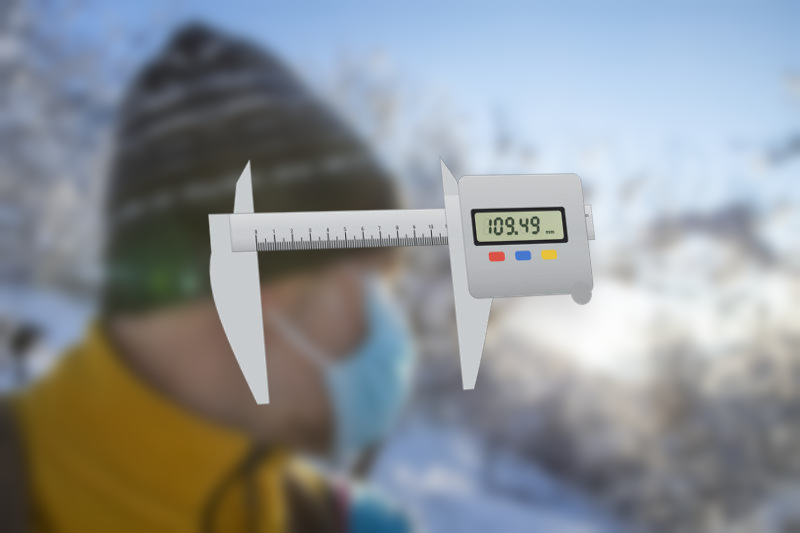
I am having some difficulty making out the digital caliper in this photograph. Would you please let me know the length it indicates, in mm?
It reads 109.49 mm
